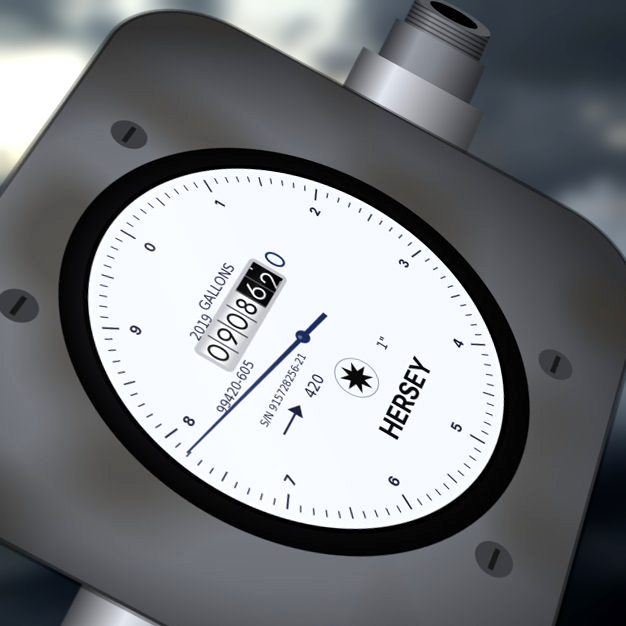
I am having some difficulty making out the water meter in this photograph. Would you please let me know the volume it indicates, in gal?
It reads 908617.8 gal
